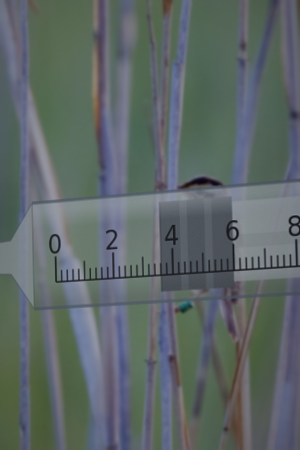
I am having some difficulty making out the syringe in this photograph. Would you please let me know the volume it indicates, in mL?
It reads 3.6 mL
